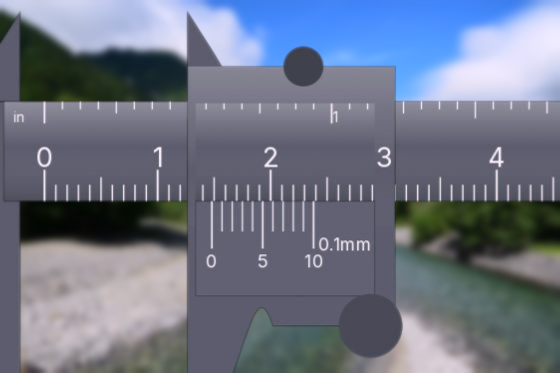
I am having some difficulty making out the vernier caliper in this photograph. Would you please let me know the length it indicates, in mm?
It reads 14.8 mm
